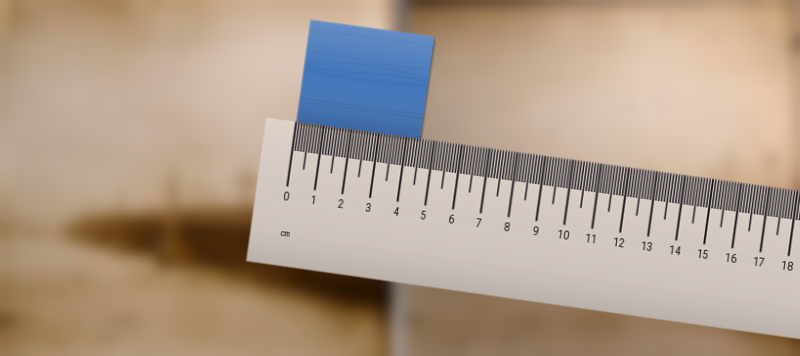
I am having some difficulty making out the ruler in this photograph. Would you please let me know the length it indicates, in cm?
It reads 4.5 cm
